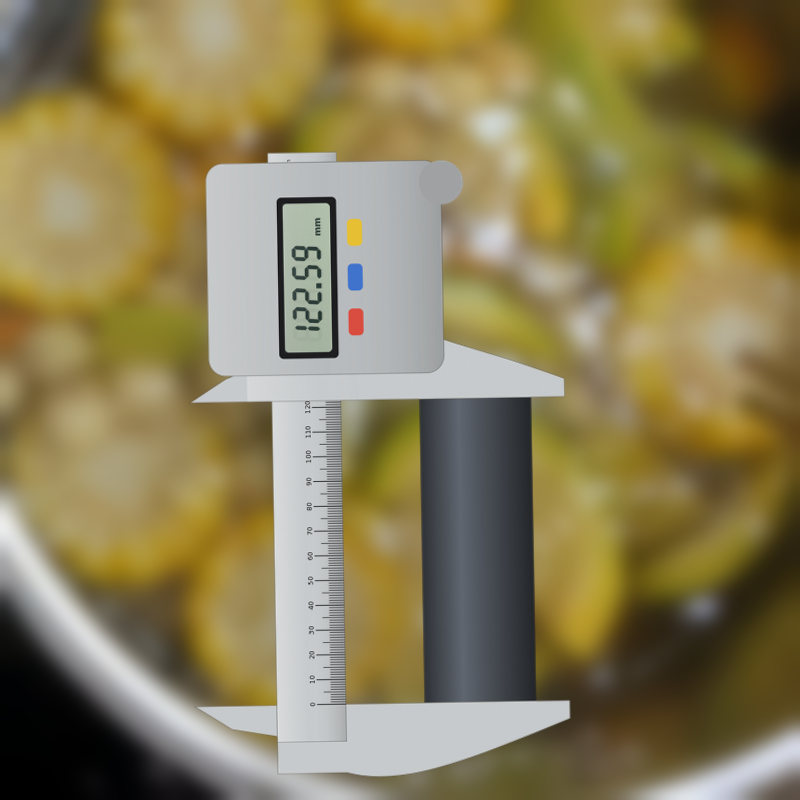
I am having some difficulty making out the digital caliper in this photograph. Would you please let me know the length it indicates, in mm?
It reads 122.59 mm
